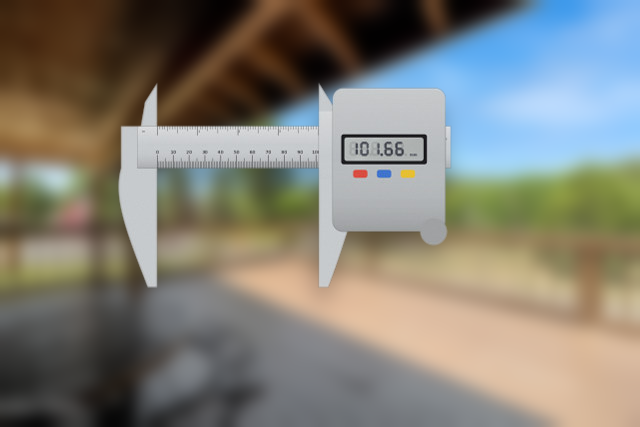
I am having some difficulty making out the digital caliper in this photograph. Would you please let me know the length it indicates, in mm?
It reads 101.66 mm
